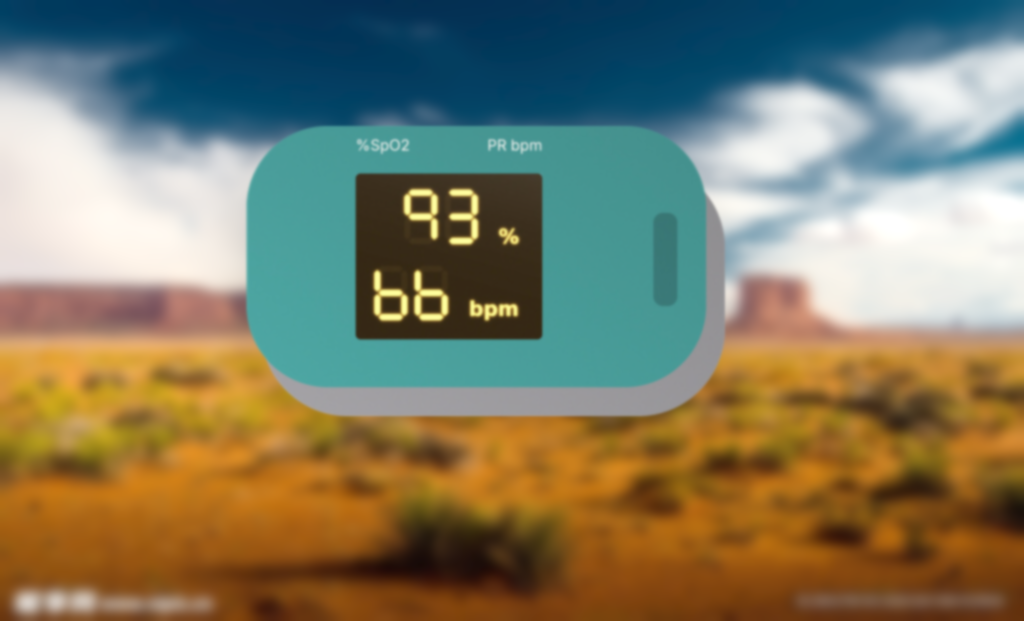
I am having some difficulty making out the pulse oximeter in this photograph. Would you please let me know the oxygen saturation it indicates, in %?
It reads 93 %
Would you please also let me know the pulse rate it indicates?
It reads 66 bpm
